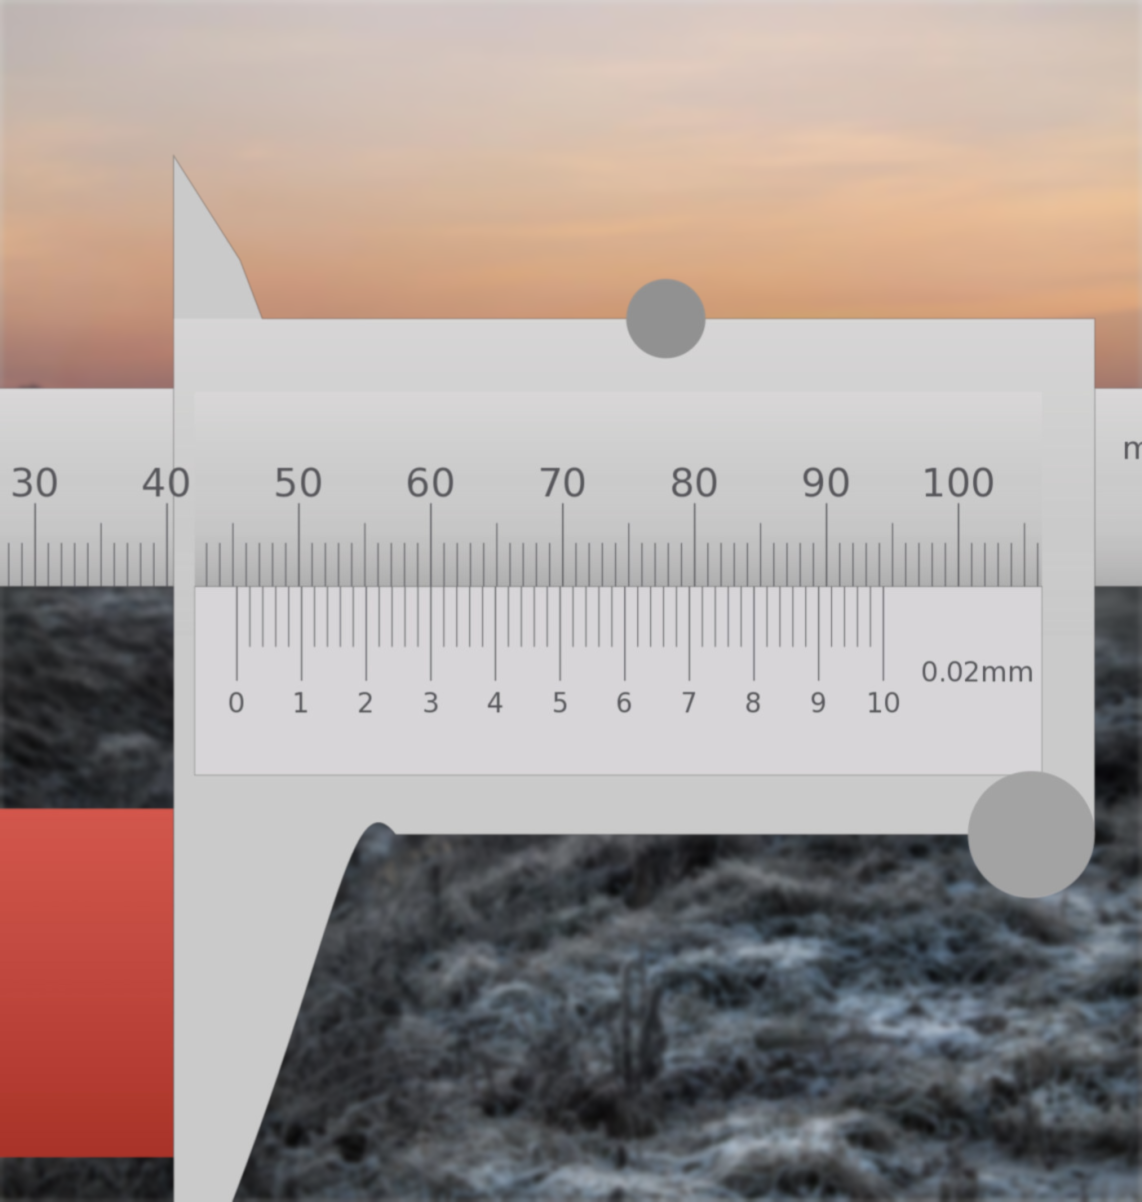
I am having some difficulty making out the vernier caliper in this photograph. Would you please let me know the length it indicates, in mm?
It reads 45.3 mm
